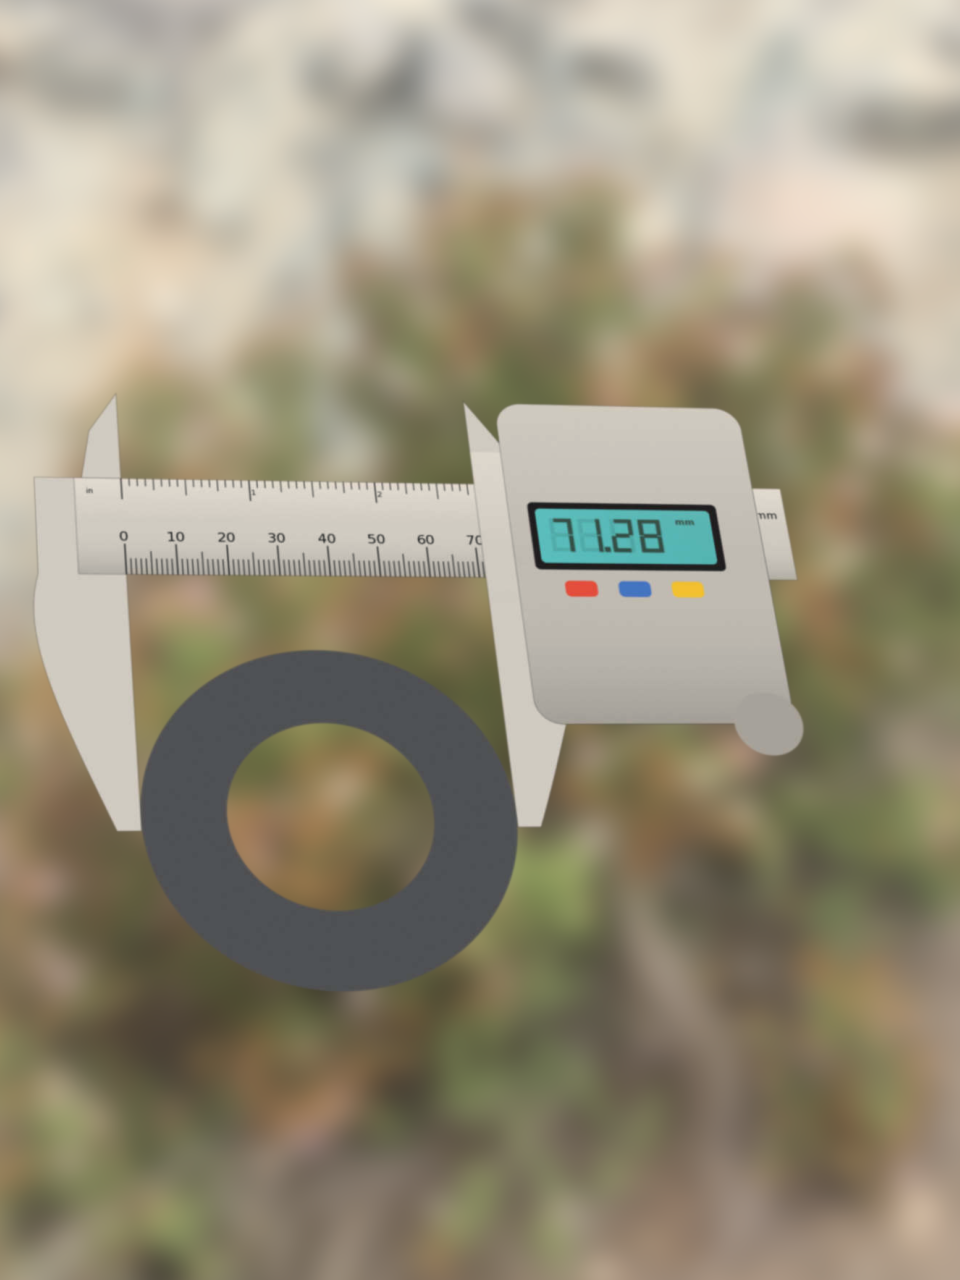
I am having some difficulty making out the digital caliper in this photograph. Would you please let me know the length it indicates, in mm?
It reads 71.28 mm
